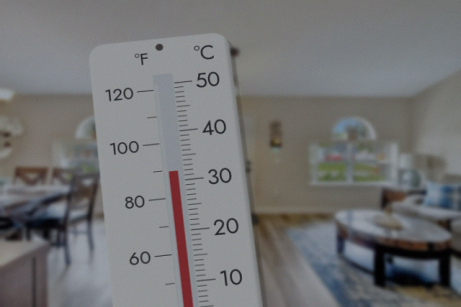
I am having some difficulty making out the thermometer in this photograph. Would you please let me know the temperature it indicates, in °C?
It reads 32 °C
